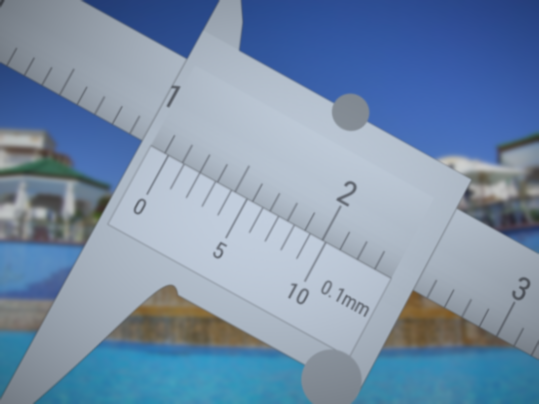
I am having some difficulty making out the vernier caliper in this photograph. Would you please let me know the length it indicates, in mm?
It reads 11.2 mm
